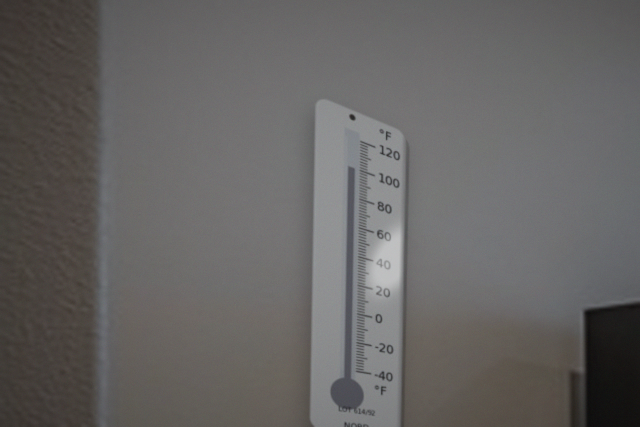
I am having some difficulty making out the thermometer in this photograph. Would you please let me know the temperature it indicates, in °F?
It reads 100 °F
